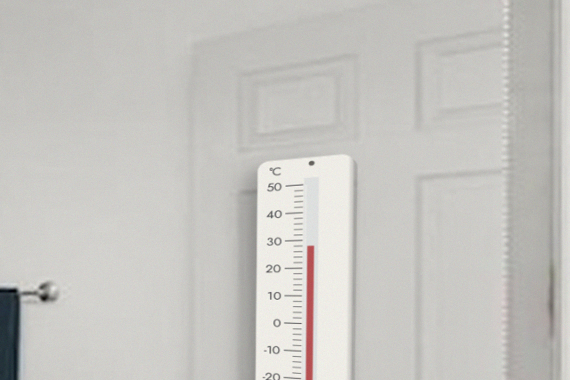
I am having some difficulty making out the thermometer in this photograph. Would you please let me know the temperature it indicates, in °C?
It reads 28 °C
